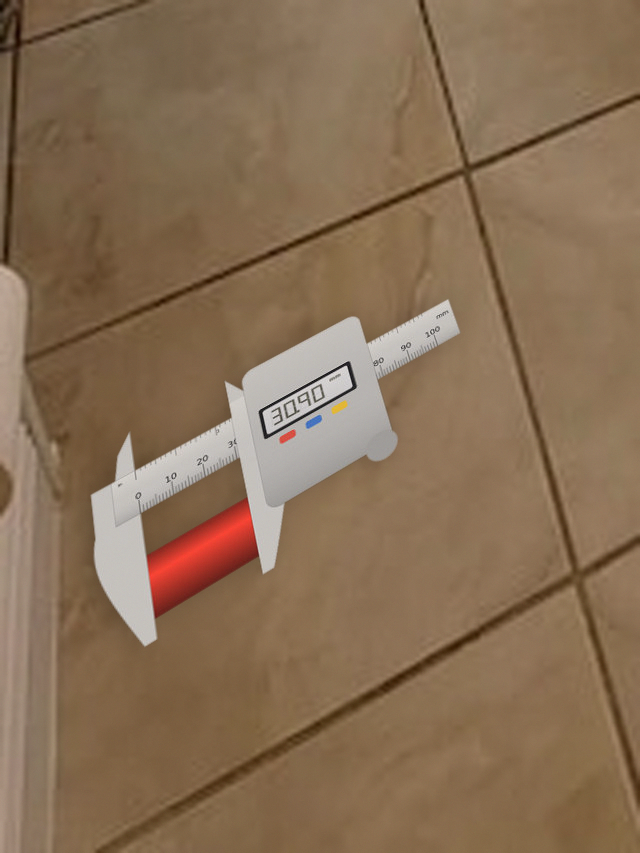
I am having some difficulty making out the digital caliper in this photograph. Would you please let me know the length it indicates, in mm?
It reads 30.90 mm
